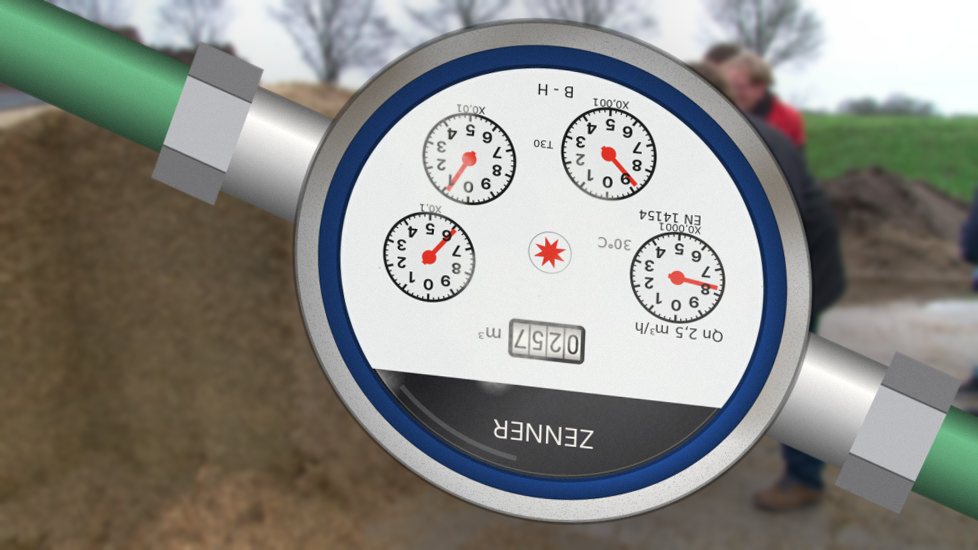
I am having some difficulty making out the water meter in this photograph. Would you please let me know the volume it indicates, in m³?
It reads 257.6087 m³
